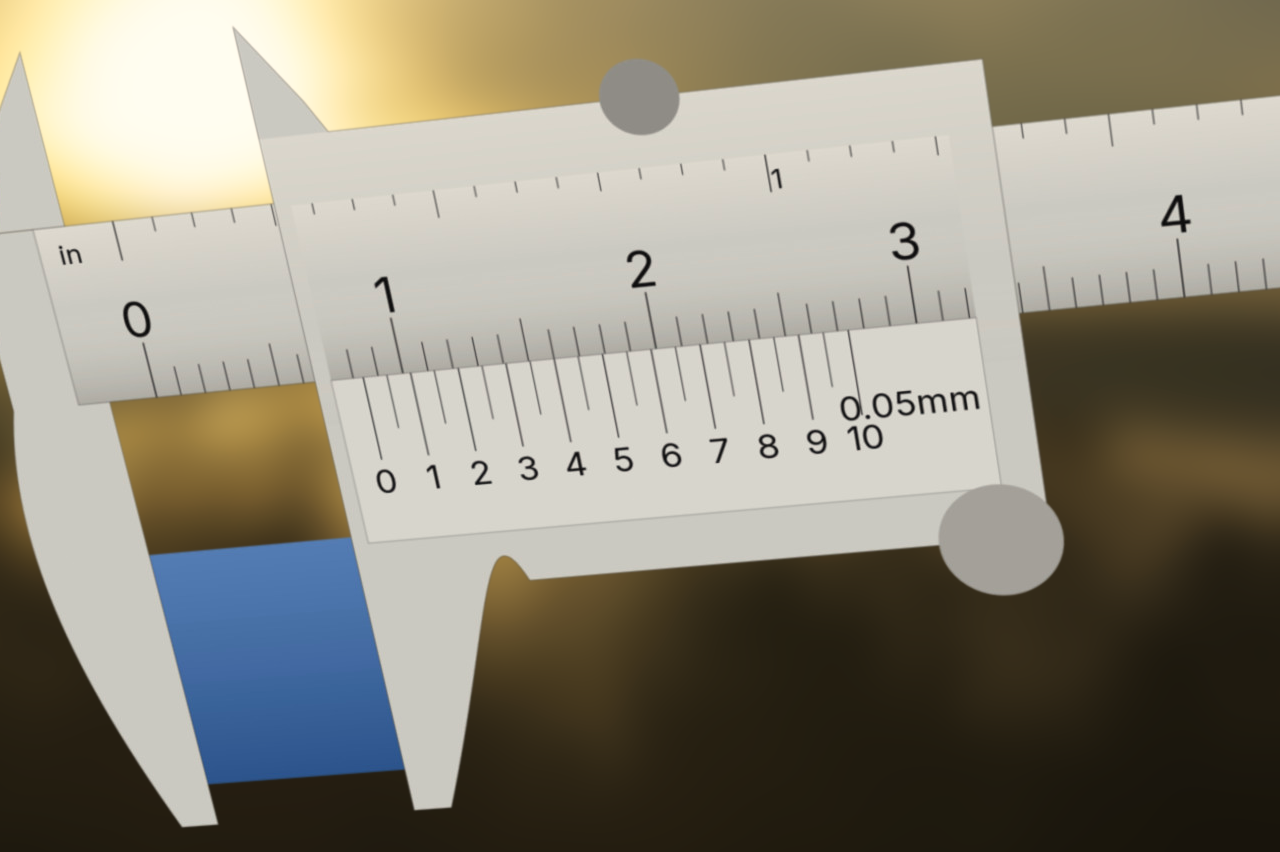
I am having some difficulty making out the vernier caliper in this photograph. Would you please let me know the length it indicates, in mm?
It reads 8.4 mm
